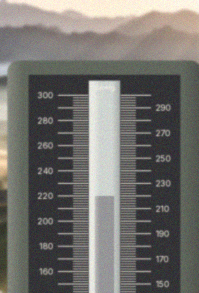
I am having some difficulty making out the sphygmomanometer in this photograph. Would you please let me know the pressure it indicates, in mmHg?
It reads 220 mmHg
